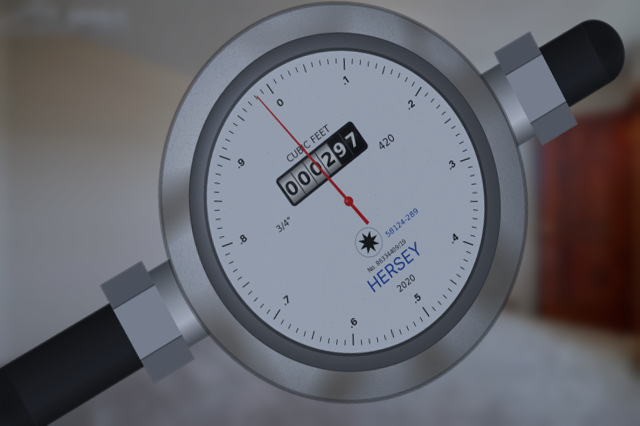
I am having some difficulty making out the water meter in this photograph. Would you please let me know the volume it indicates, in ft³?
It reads 296.98 ft³
